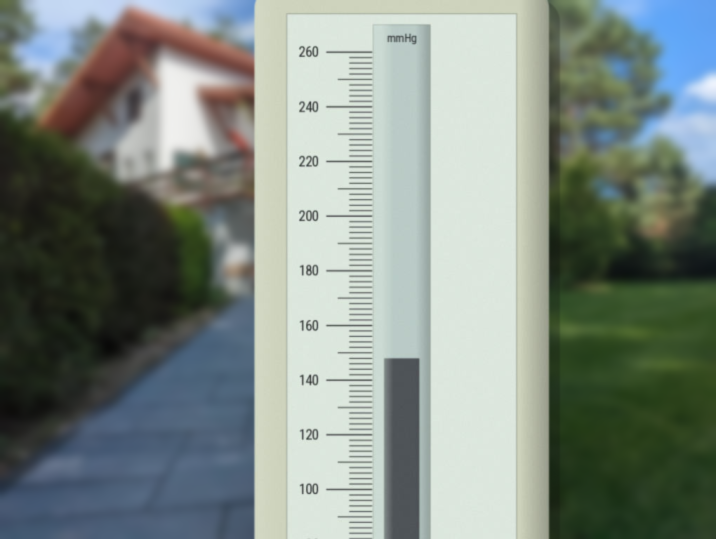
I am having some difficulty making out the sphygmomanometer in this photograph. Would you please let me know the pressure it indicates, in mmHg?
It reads 148 mmHg
